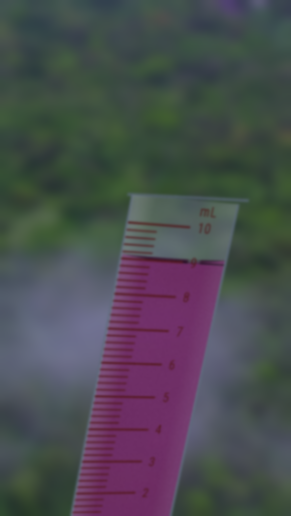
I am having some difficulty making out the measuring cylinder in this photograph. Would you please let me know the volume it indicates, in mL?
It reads 9 mL
